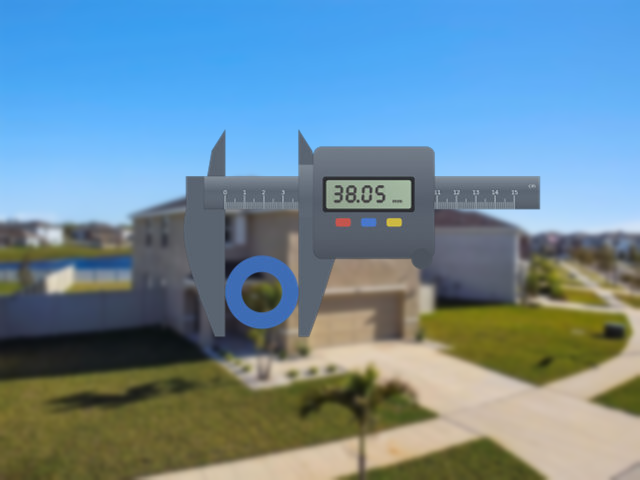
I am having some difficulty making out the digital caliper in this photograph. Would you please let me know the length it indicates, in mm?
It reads 38.05 mm
